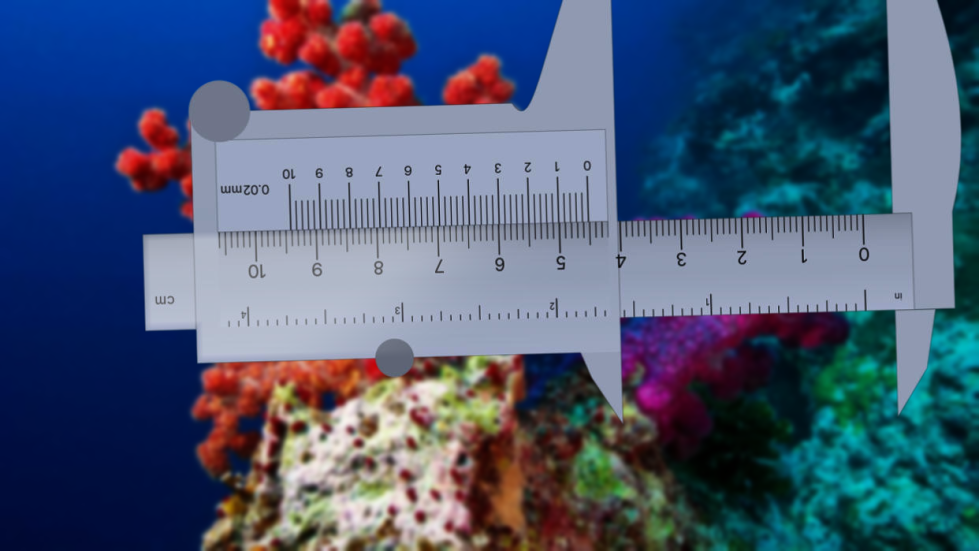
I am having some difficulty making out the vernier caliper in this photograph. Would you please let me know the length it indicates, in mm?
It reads 45.2 mm
